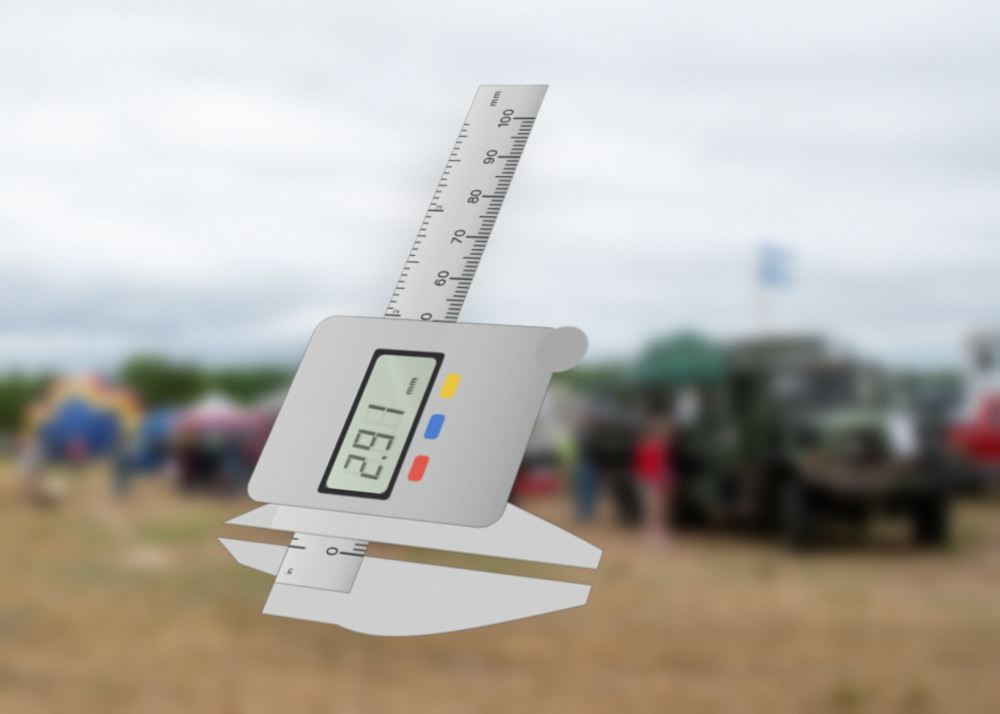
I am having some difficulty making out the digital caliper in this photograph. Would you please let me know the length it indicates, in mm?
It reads 2.91 mm
